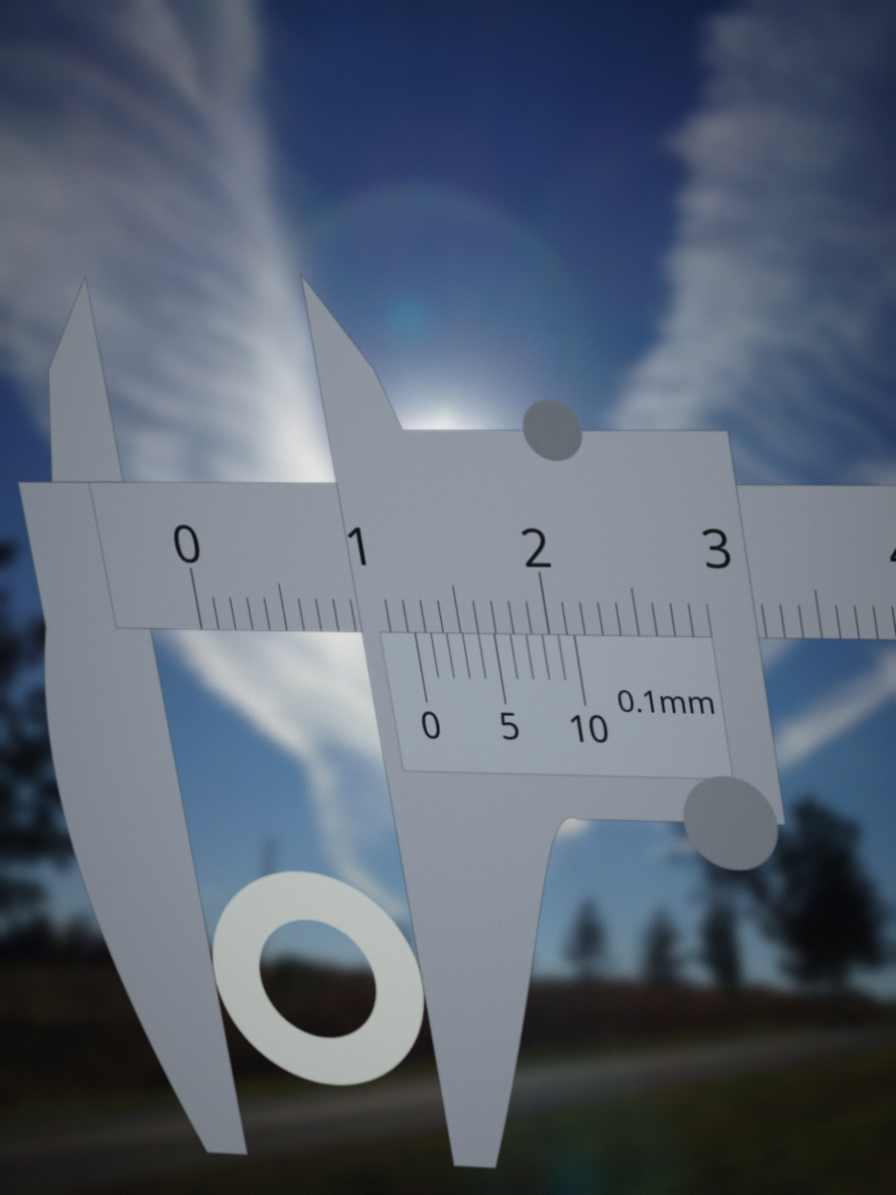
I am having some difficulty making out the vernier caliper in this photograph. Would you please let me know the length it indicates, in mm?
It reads 12.4 mm
